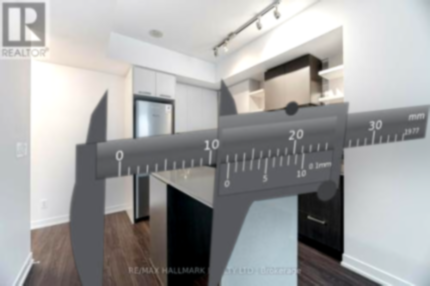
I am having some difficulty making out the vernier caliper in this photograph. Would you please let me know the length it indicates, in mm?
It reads 12.2 mm
